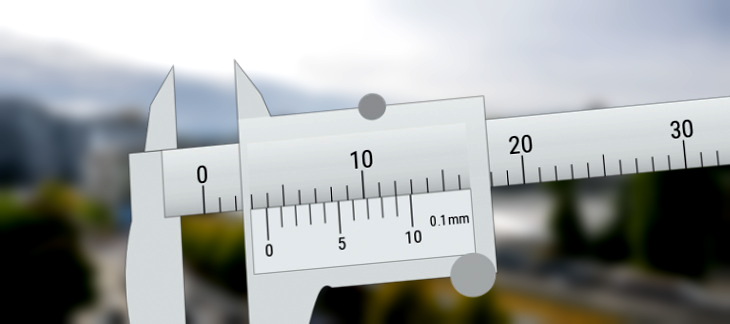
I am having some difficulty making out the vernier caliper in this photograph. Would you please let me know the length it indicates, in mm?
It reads 3.9 mm
